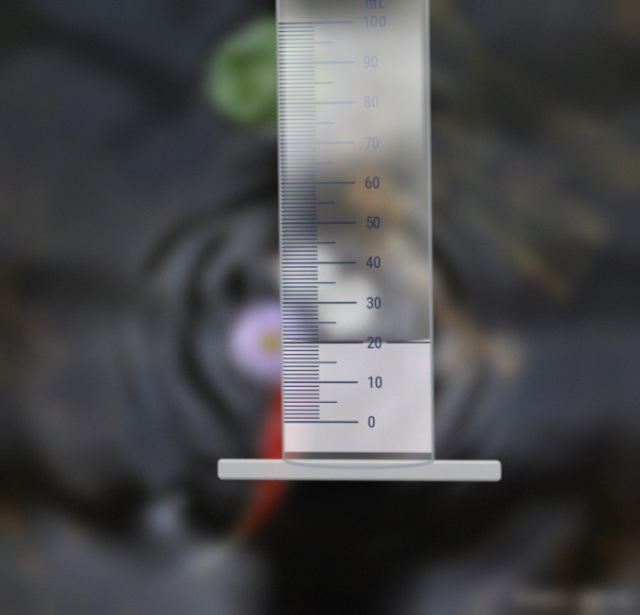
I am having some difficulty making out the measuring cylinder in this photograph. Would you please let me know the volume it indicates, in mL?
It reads 20 mL
